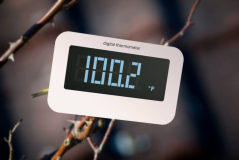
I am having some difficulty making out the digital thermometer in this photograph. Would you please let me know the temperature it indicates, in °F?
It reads 100.2 °F
